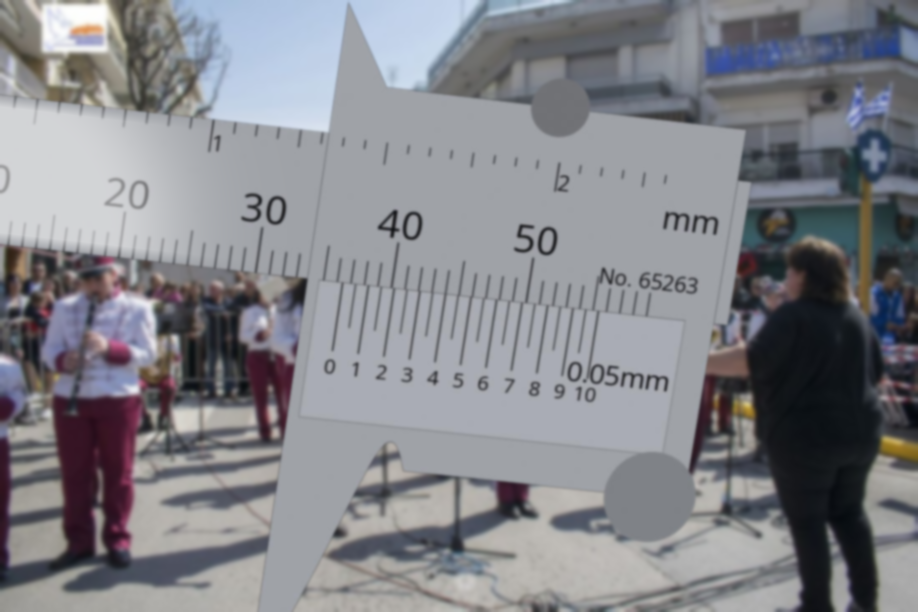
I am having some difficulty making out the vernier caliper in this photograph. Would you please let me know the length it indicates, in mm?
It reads 36.4 mm
